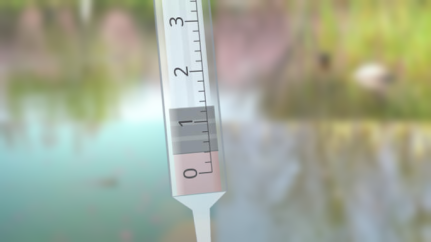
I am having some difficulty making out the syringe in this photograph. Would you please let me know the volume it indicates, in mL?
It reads 0.4 mL
